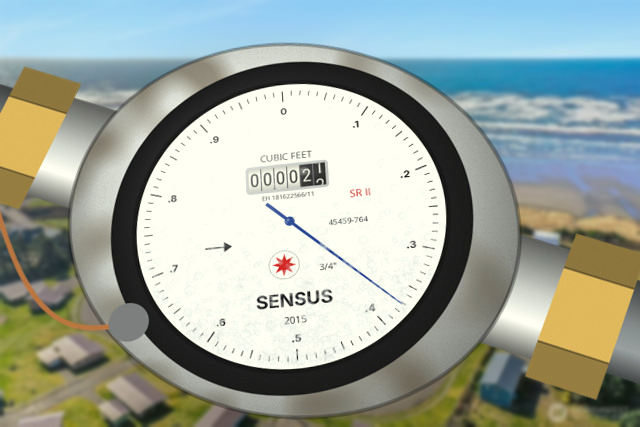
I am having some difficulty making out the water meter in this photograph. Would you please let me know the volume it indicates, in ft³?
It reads 21.37 ft³
